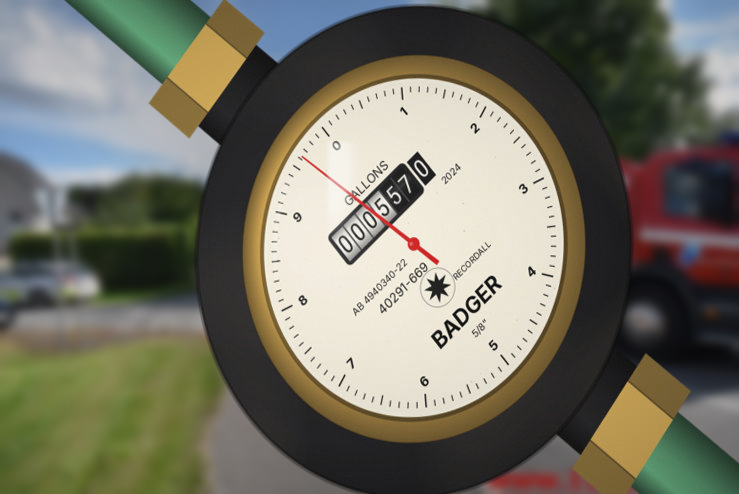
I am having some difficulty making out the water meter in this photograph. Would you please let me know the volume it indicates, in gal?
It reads 5569.6 gal
